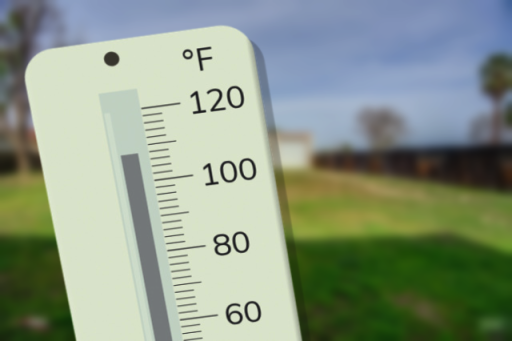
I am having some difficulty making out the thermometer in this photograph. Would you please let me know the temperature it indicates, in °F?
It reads 108 °F
